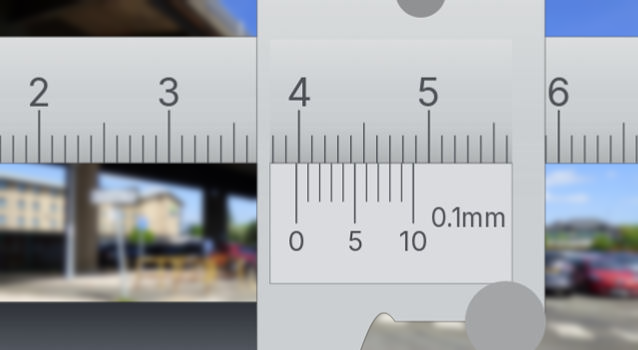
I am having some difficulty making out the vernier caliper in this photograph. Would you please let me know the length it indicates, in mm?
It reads 39.8 mm
